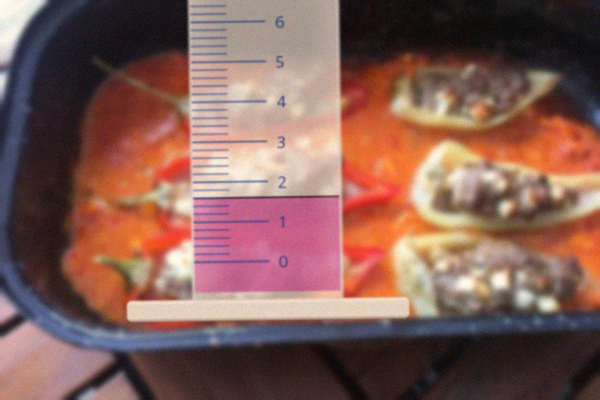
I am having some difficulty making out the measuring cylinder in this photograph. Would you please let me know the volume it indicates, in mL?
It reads 1.6 mL
